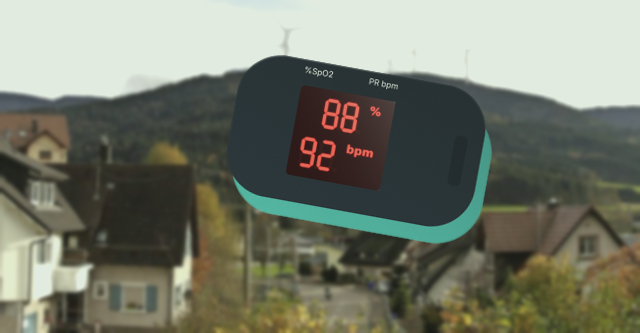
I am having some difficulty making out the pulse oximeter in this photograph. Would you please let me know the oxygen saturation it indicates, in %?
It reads 88 %
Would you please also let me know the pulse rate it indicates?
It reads 92 bpm
